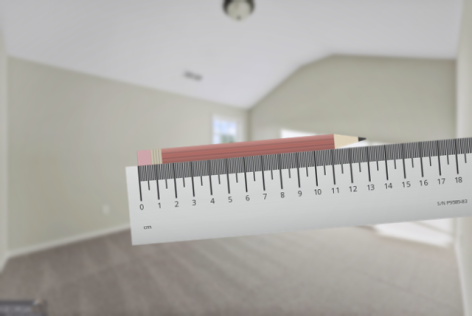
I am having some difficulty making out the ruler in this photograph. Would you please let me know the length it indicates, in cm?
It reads 13 cm
